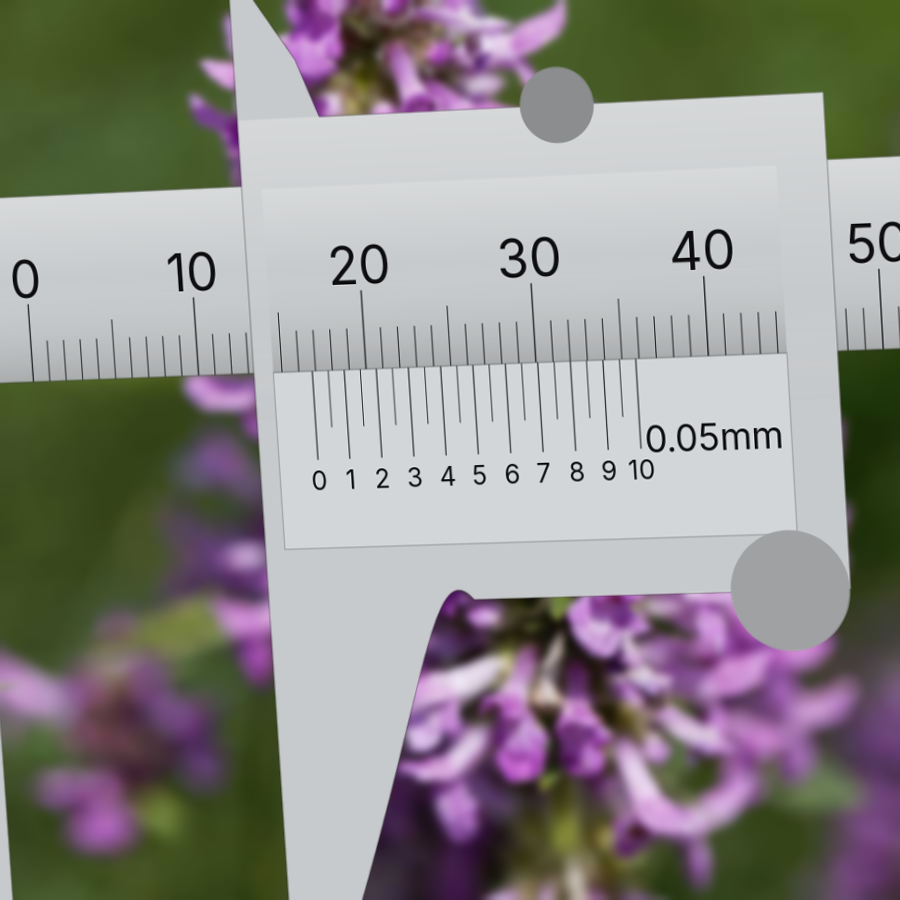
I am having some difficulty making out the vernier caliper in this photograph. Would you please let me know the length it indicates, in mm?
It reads 16.8 mm
